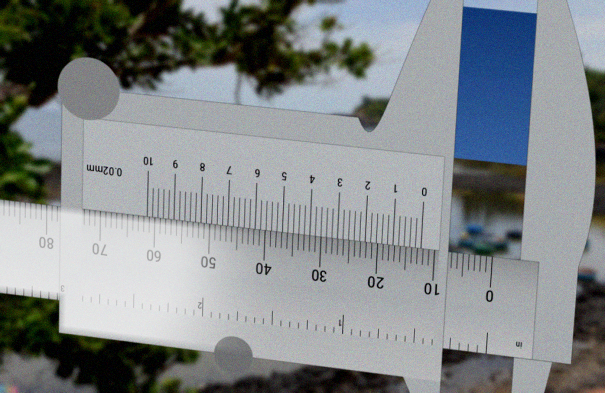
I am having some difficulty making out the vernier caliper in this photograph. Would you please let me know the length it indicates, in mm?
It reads 12.4 mm
